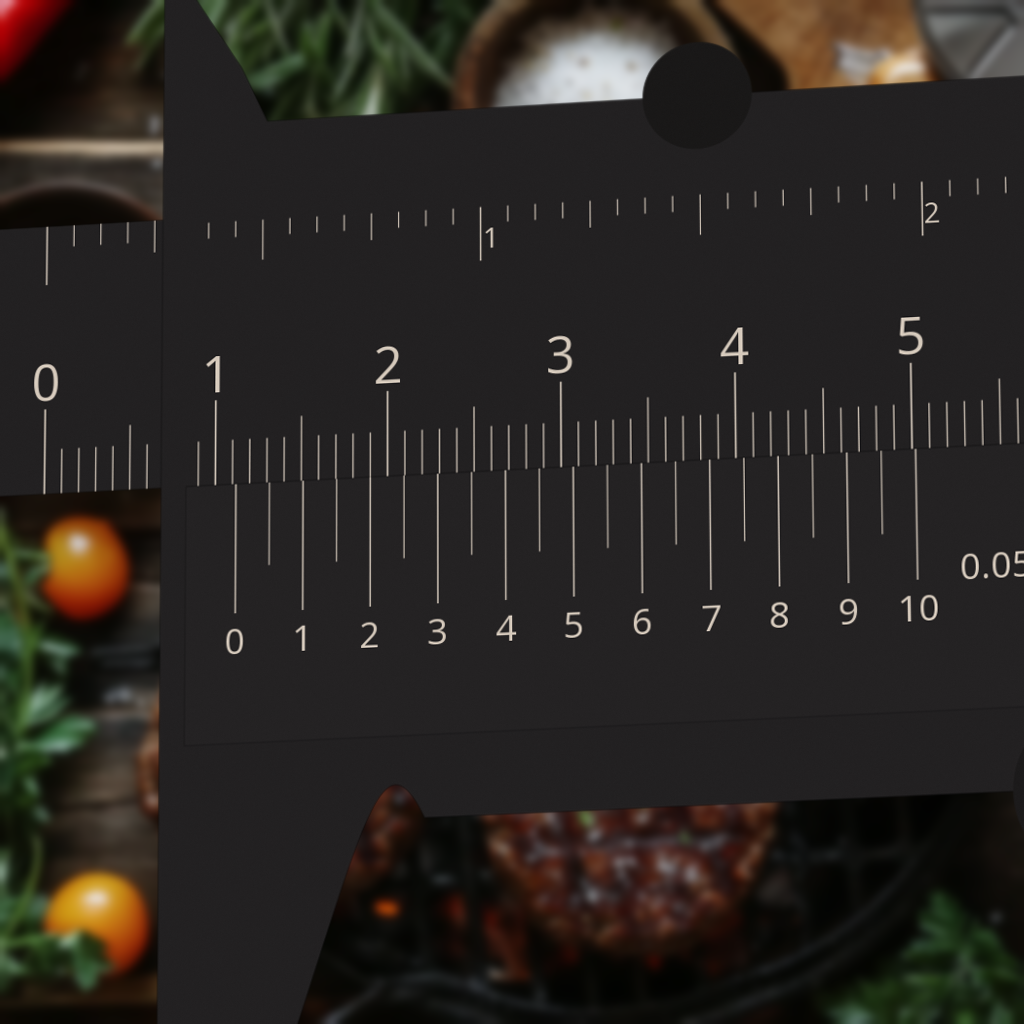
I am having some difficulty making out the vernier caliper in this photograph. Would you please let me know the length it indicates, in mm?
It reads 11.2 mm
